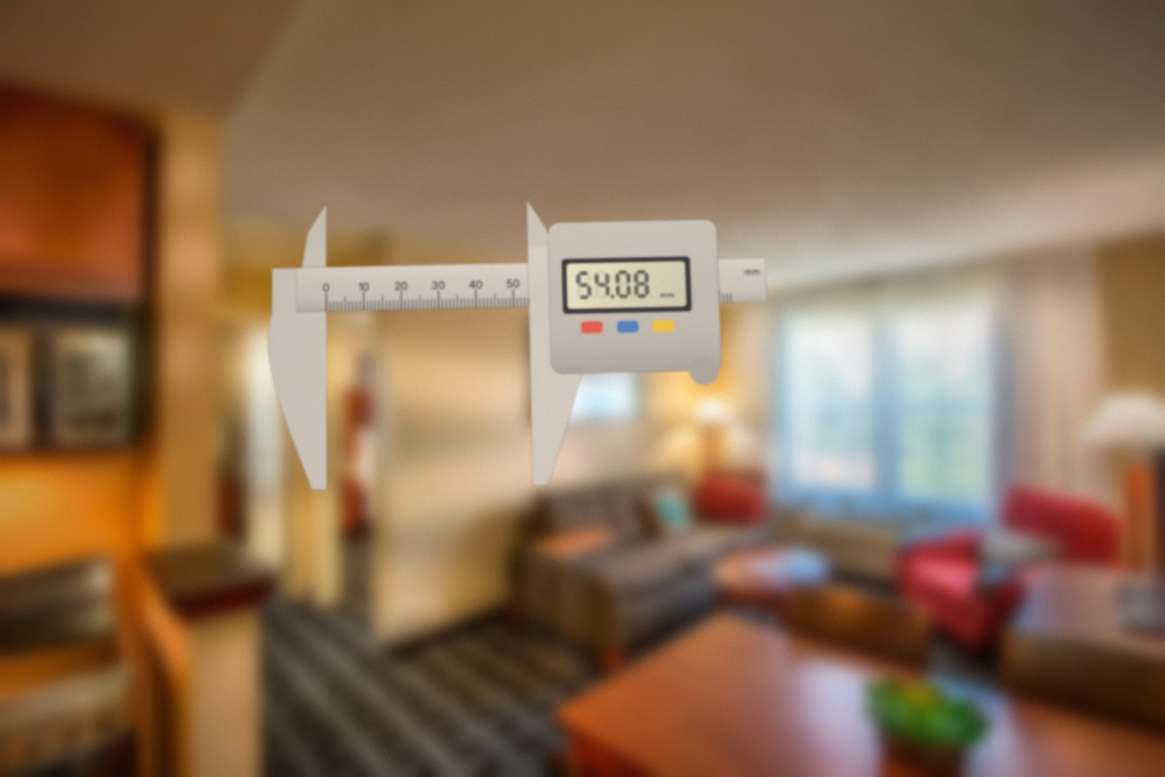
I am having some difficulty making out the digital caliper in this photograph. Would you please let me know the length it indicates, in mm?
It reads 54.08 mm
